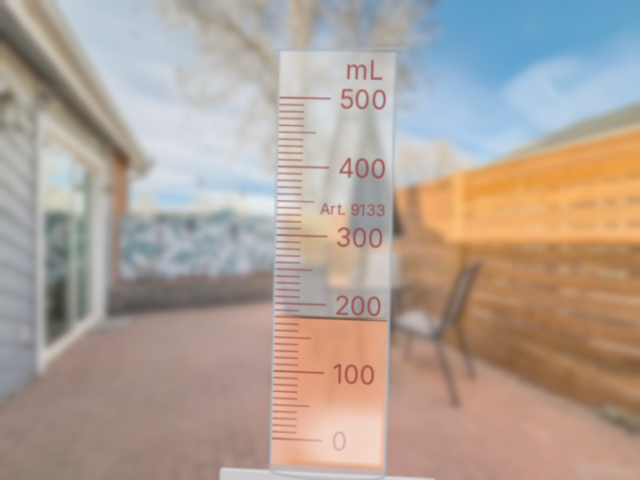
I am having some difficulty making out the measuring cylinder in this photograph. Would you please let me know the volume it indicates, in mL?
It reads 180 mL
